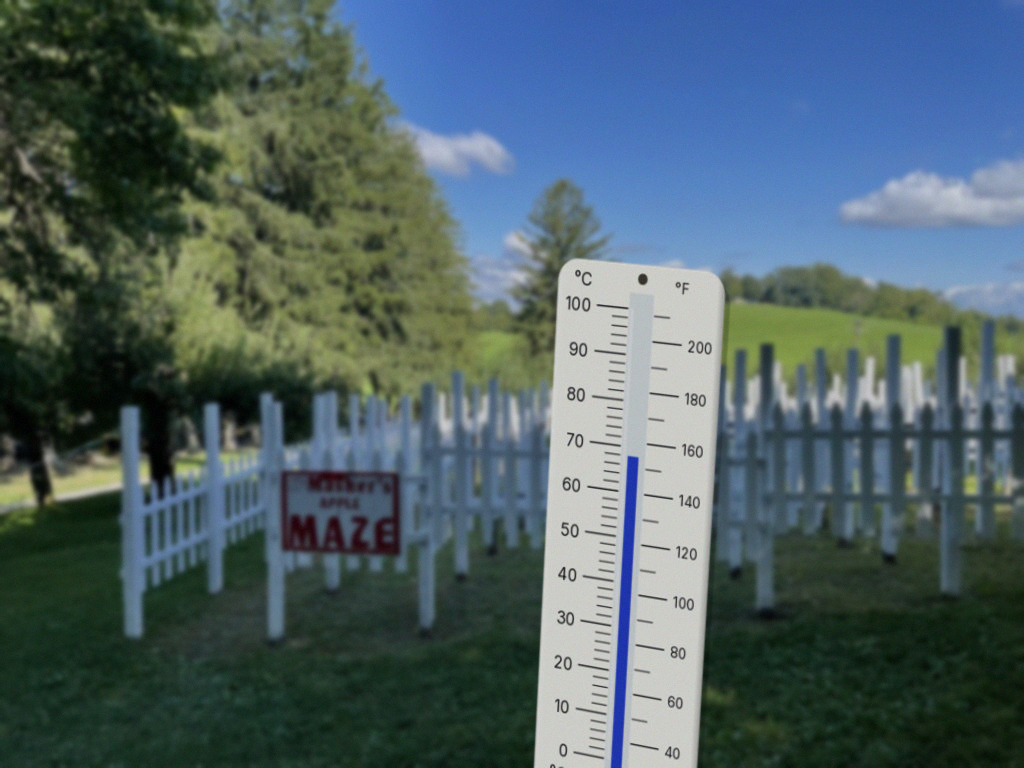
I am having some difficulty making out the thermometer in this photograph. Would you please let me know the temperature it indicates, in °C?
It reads 68 °C
